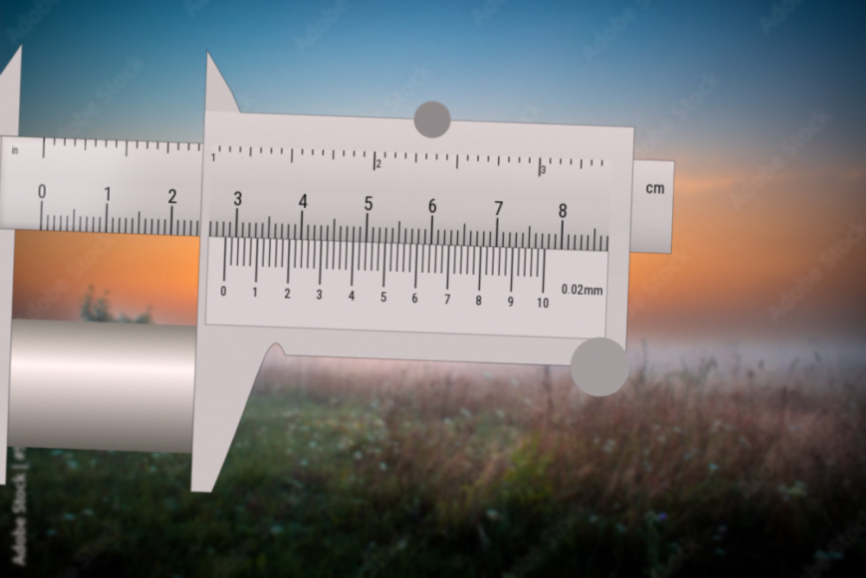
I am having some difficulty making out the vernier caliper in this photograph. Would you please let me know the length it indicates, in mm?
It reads 28.4 mm
